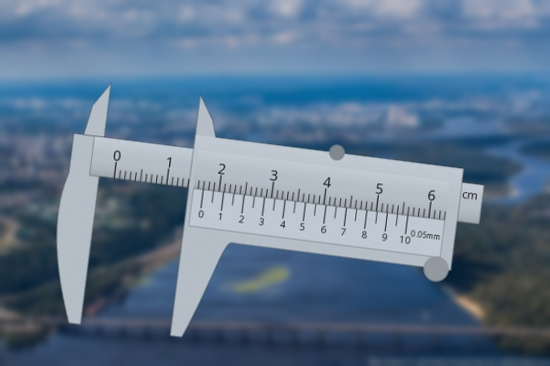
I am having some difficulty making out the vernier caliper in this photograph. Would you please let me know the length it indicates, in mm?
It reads 17.0 mm
